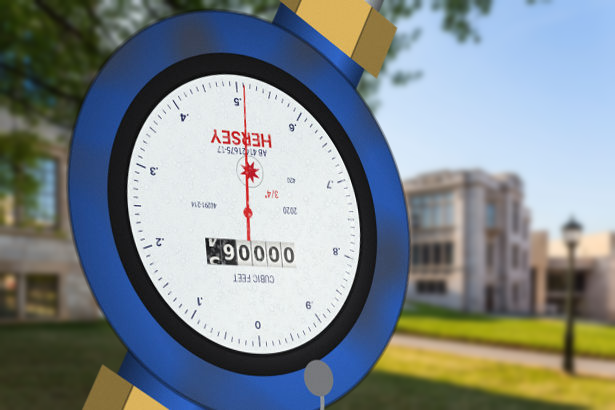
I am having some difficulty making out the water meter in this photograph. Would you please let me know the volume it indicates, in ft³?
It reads 63.51 ft³
